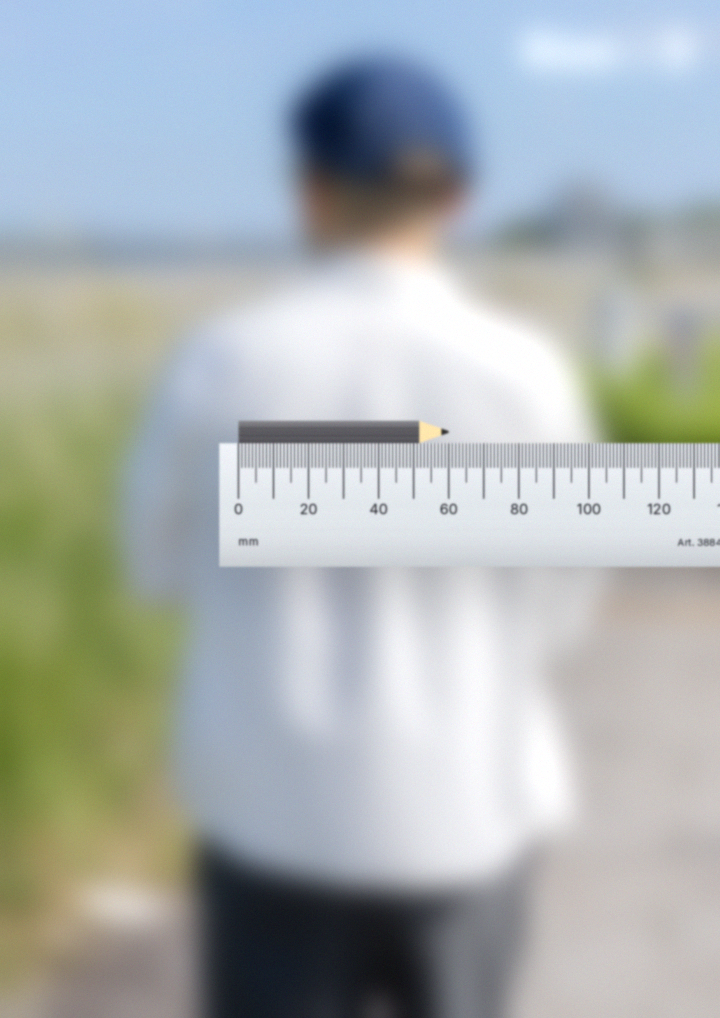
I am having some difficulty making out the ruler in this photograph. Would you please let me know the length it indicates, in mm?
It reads 60 mm
